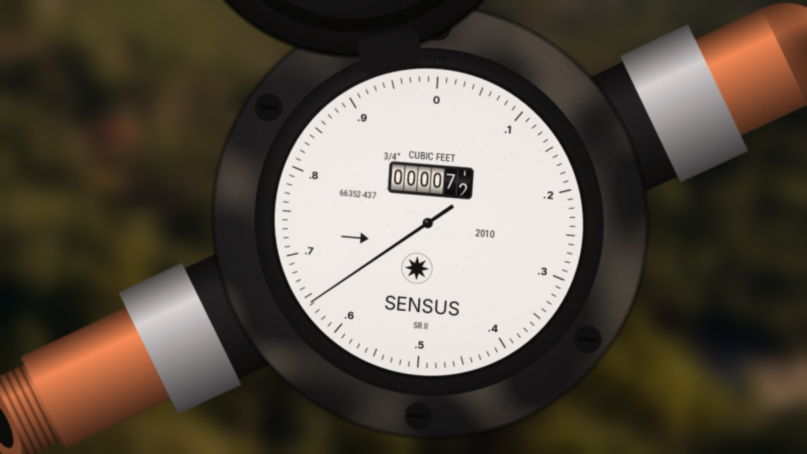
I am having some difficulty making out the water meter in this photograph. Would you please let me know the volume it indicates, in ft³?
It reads 71.64 ft³
